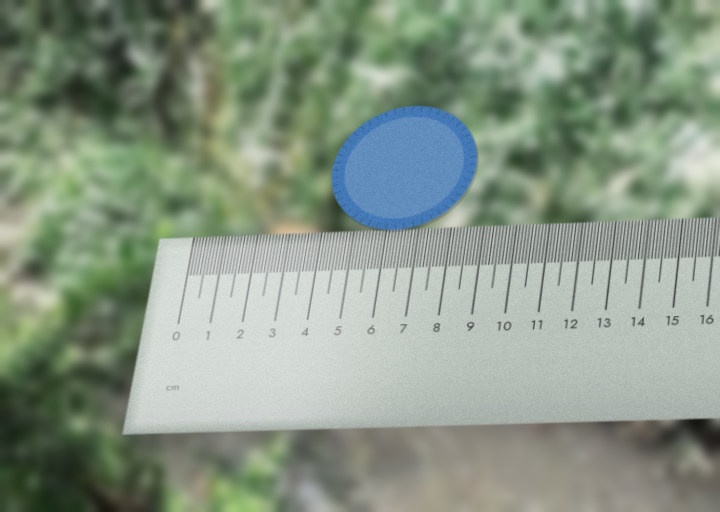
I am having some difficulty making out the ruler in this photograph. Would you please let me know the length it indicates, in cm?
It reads 4.5 cm
